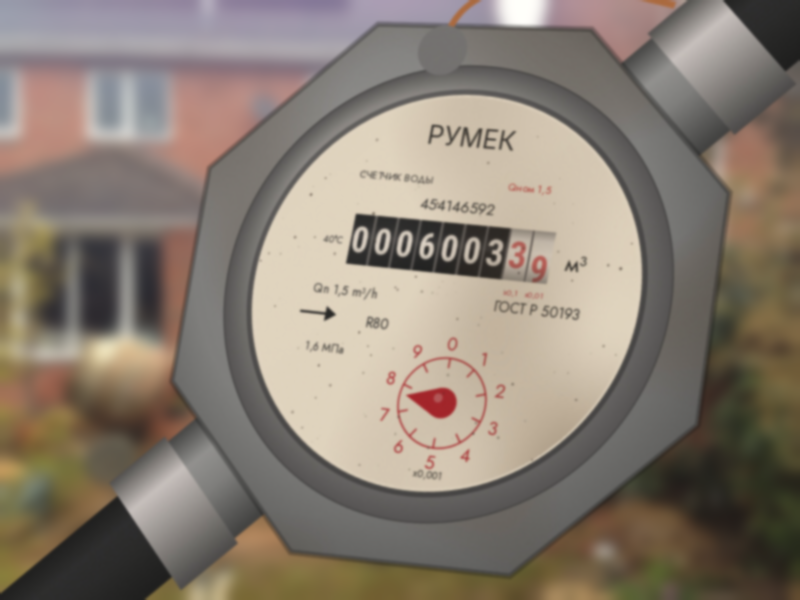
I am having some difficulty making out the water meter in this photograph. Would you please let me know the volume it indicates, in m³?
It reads 6003.387 m³
